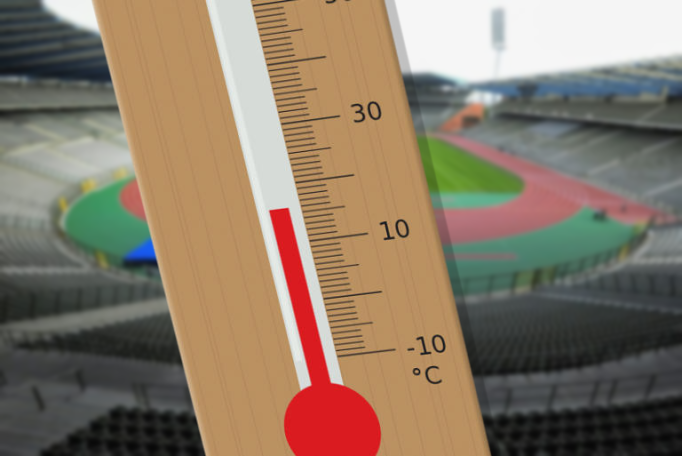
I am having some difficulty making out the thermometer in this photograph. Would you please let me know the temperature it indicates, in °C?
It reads 16 °C
